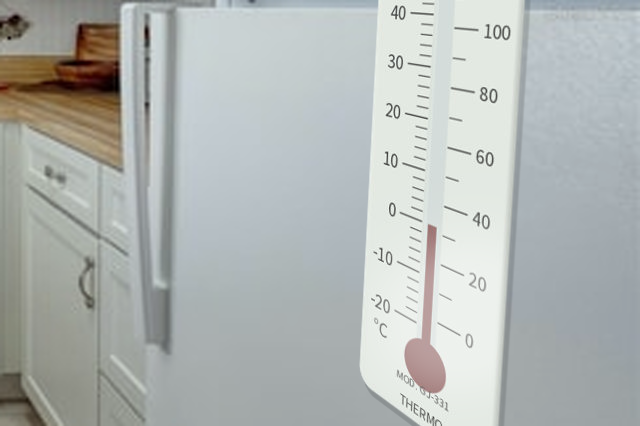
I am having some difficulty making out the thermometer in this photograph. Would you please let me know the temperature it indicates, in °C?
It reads 0 °C
